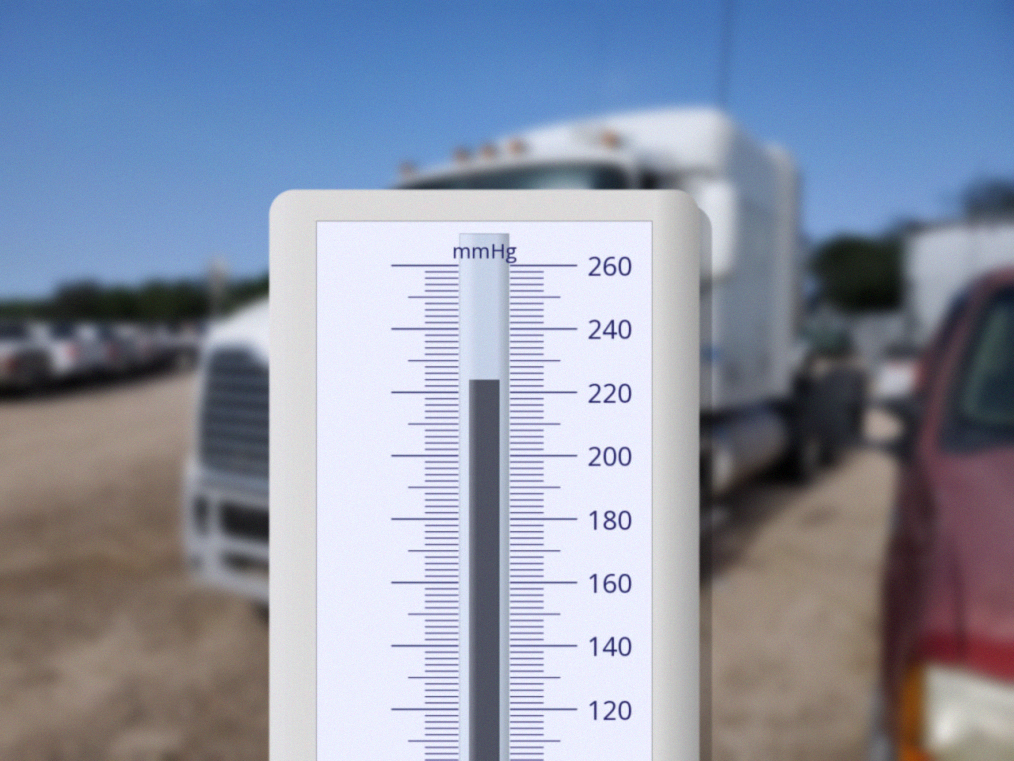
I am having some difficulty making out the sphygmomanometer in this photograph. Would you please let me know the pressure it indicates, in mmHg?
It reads 224 mmHg
